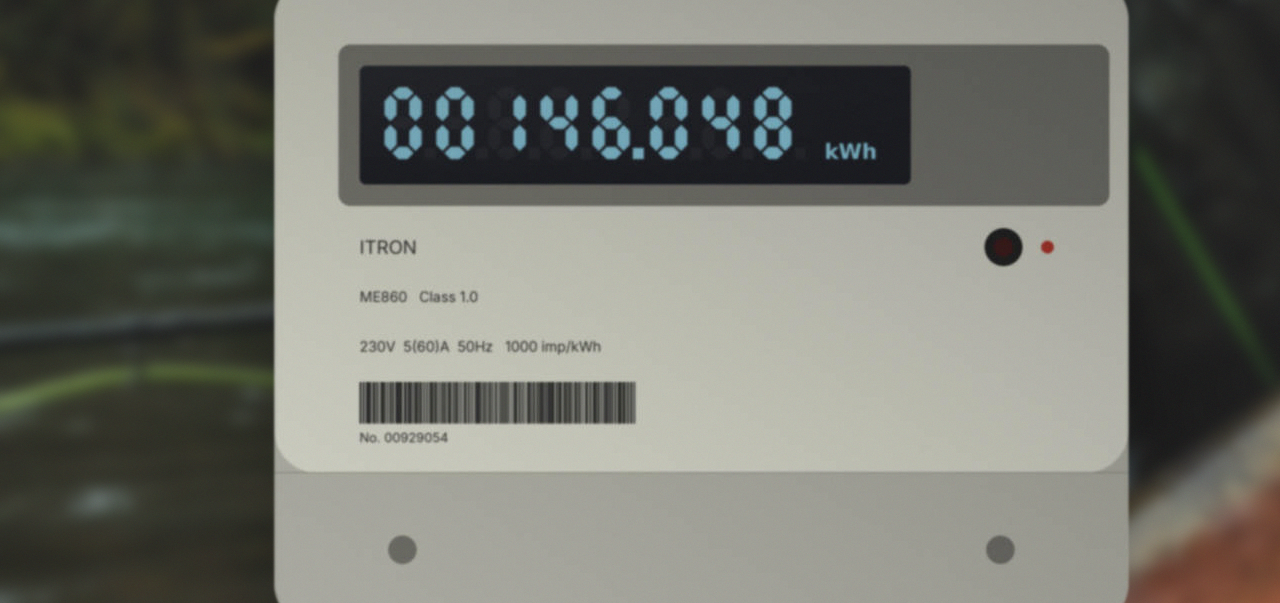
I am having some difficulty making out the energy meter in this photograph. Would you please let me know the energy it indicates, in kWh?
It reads 146.048 kWh
